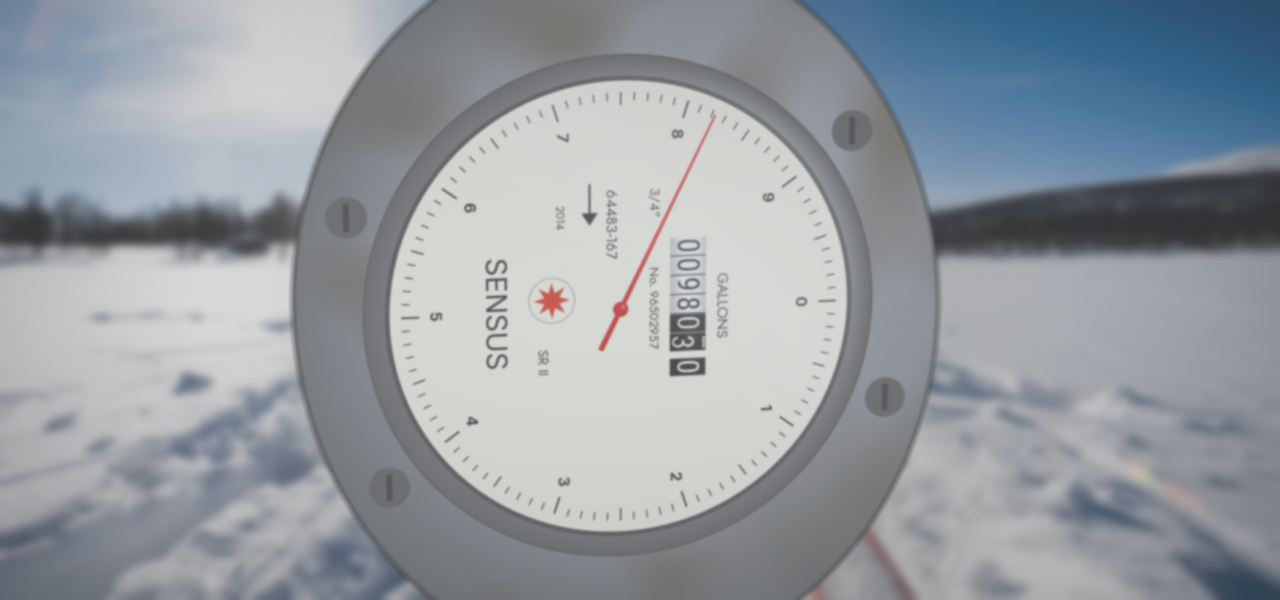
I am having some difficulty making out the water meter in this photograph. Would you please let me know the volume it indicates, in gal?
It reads 98028.2 gal
